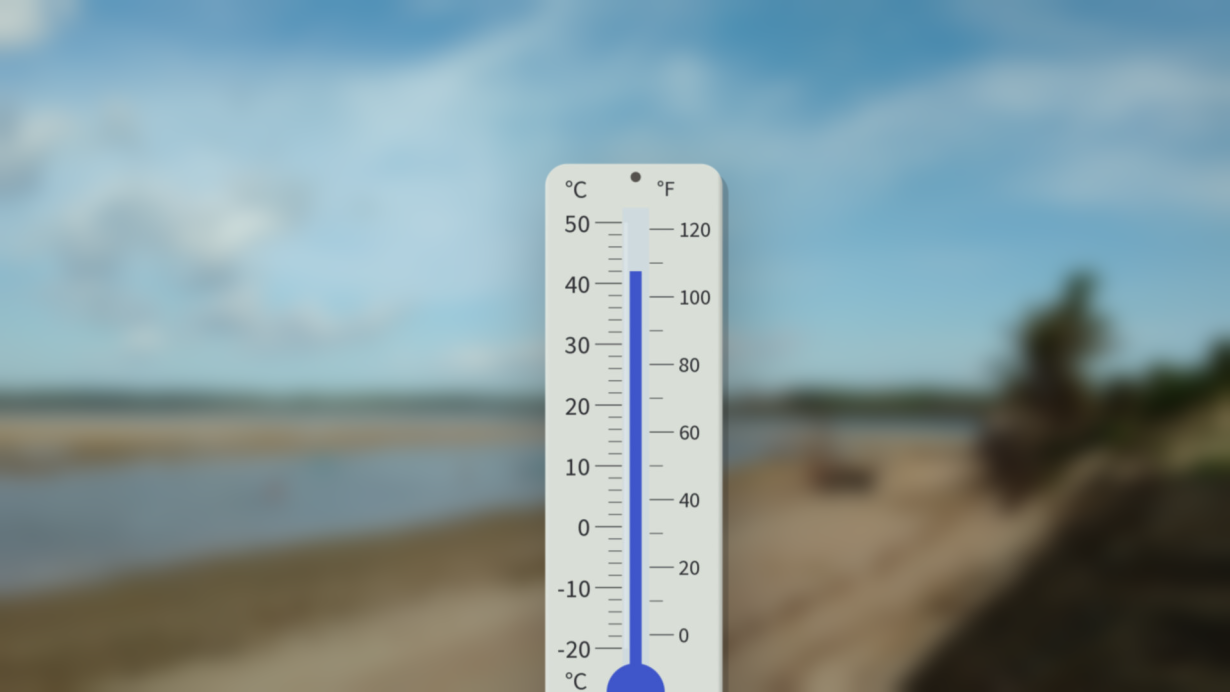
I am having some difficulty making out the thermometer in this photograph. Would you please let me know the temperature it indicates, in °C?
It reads 42 °C
